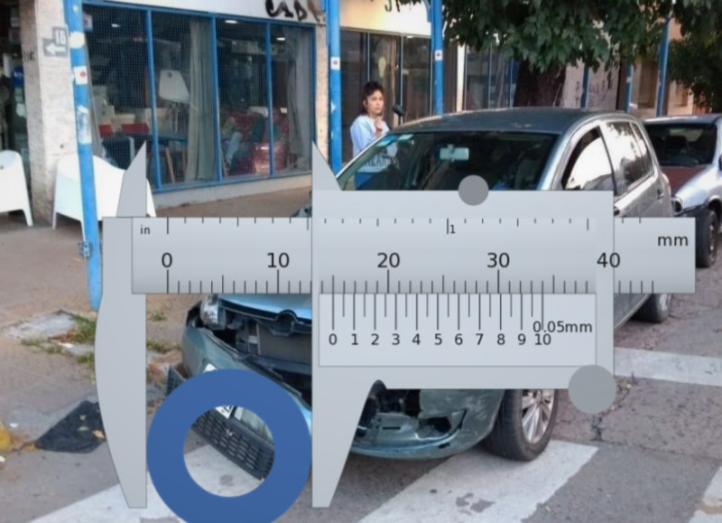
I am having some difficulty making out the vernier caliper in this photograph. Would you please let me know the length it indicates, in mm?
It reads 15.0 mm
